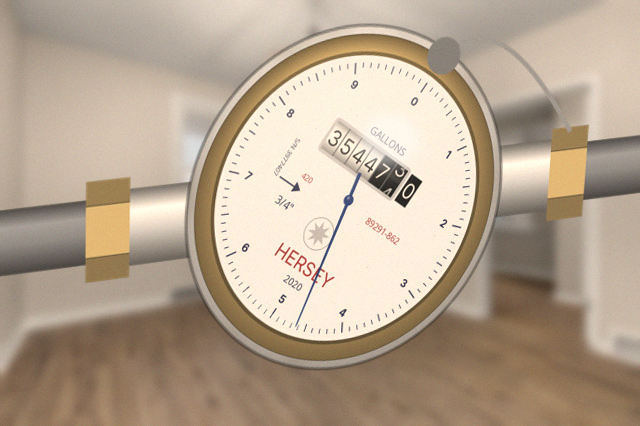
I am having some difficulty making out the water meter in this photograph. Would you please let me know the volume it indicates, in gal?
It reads 3544734.6 gal
